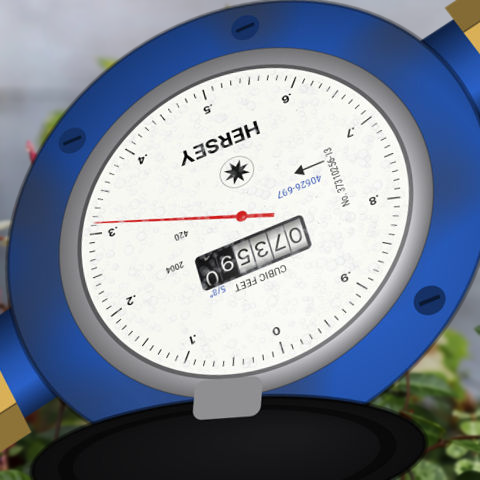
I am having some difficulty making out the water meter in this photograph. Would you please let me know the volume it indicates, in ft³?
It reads 73590.31 ft³
